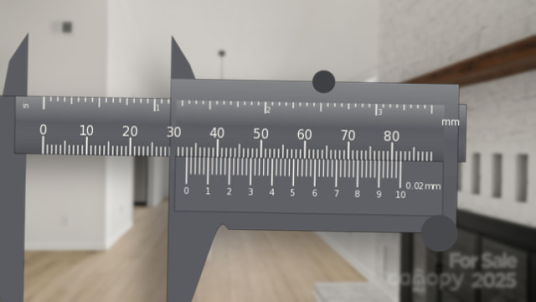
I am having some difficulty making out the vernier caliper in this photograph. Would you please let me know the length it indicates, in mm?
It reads 33.0 mm
